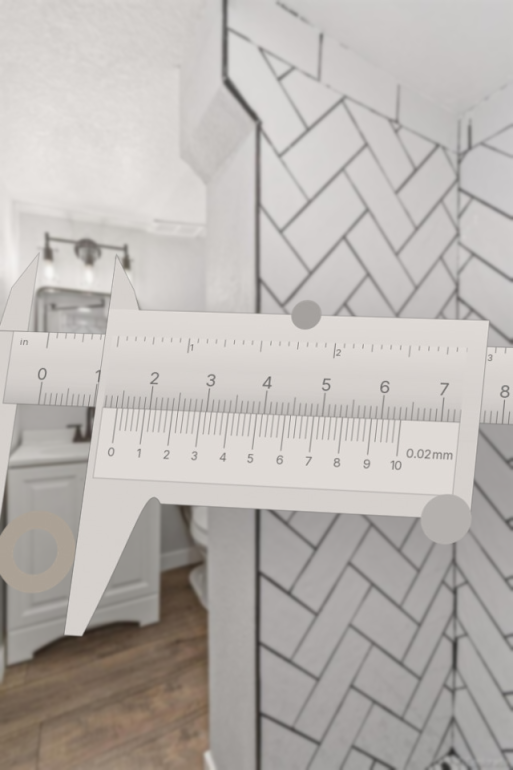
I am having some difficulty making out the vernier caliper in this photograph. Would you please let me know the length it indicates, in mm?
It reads 14.2 mm
